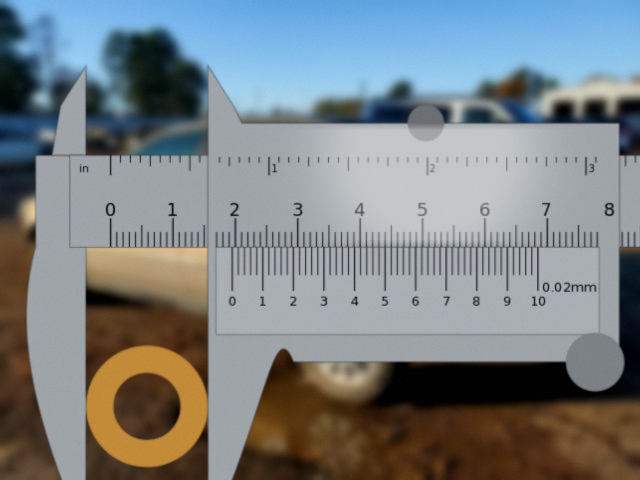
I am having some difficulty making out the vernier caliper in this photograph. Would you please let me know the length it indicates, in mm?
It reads 19.5 mm
